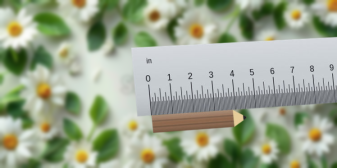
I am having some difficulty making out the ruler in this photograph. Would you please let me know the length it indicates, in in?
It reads 4.5 in
